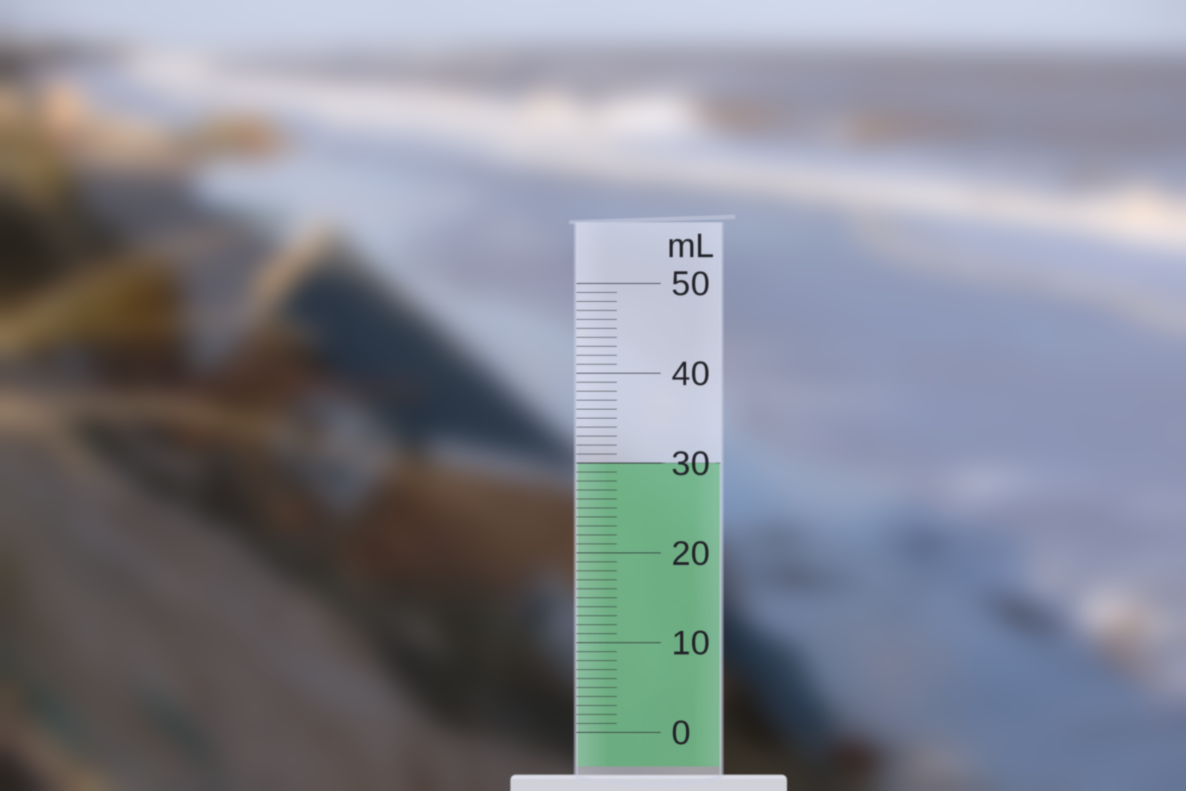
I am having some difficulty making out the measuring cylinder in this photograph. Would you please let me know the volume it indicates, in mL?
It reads 30 mL
